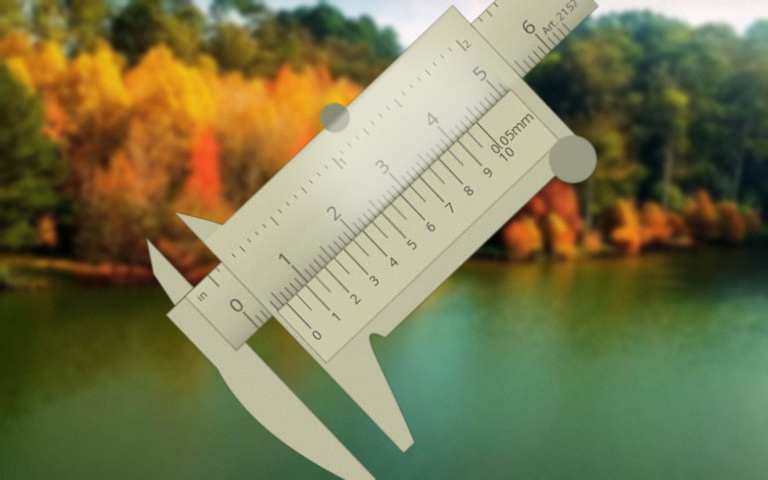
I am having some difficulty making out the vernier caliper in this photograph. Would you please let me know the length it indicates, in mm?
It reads 5.6 mm
